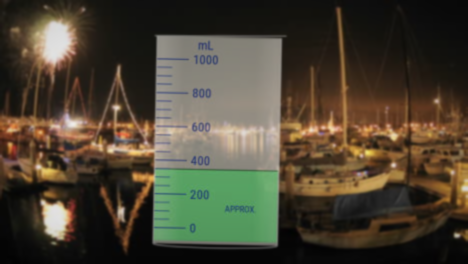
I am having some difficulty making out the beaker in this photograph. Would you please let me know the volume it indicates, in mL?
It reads 350 mL
